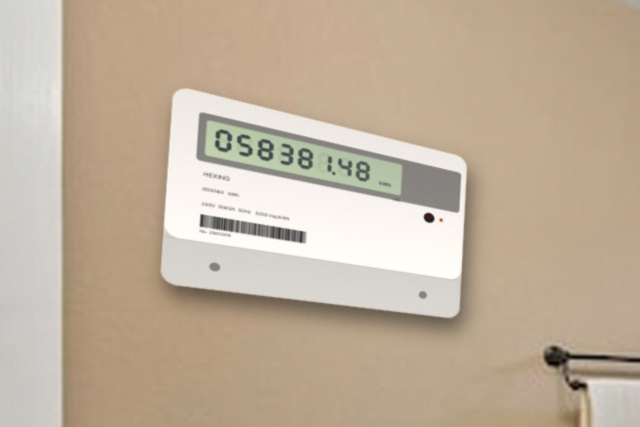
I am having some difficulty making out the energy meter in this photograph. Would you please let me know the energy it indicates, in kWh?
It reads 58381.48 kWh
